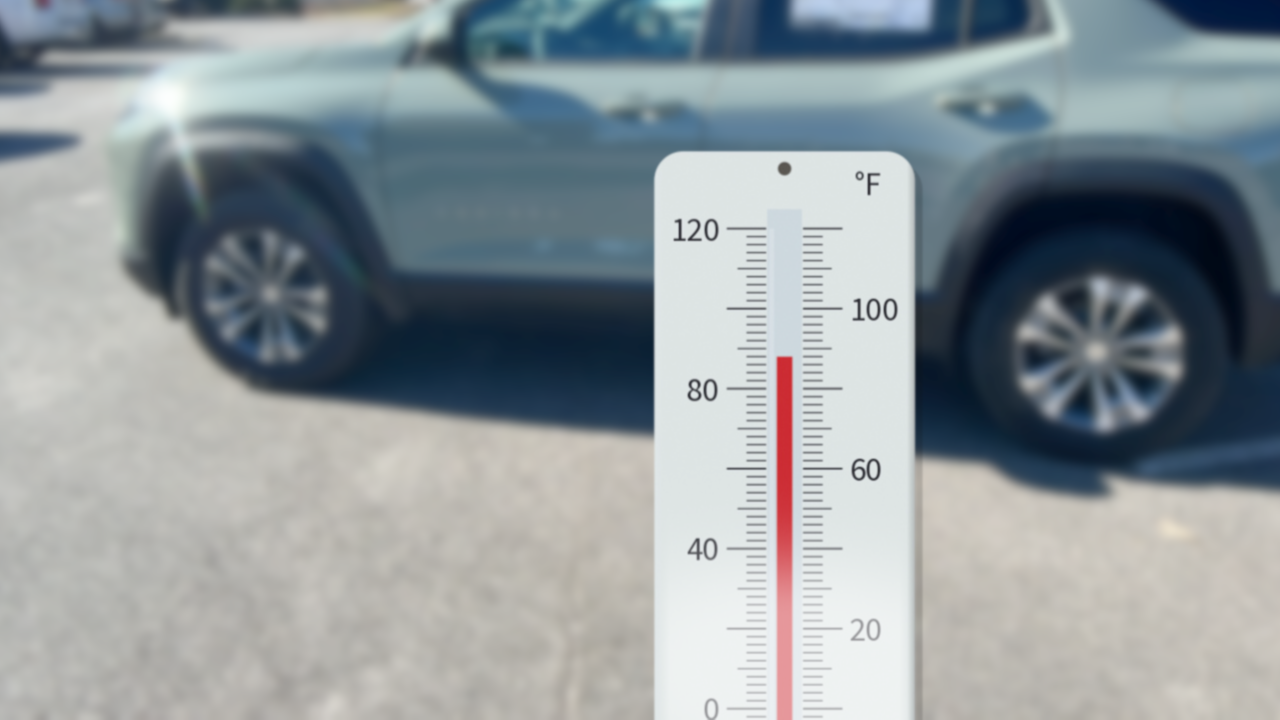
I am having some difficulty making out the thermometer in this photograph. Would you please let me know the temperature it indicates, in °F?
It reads 88 °F
